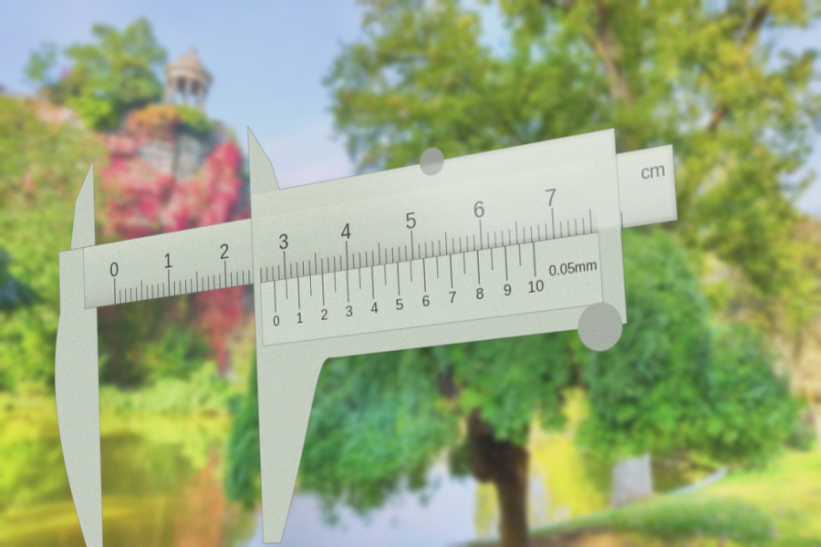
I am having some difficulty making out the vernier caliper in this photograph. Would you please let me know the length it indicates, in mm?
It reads 28.2 mm
